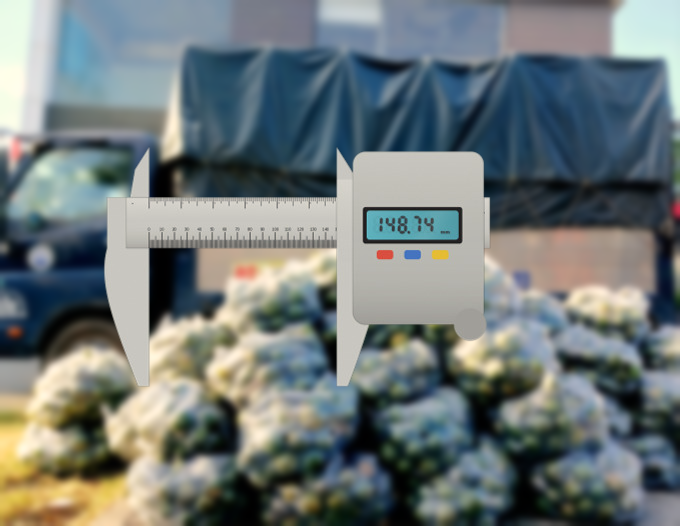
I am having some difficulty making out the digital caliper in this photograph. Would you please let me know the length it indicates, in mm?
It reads 148.74 mm
